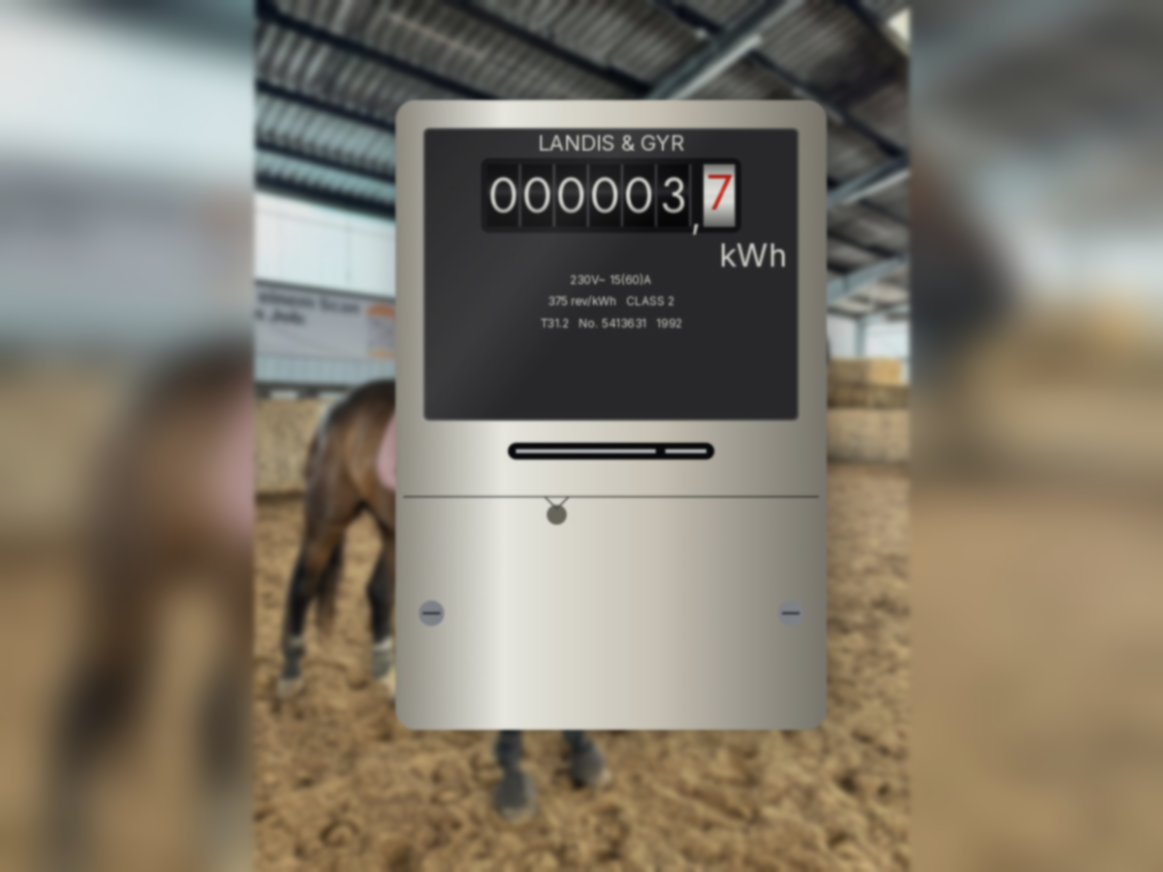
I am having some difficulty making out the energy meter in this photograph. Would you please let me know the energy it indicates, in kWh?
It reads 3.7 kWh
